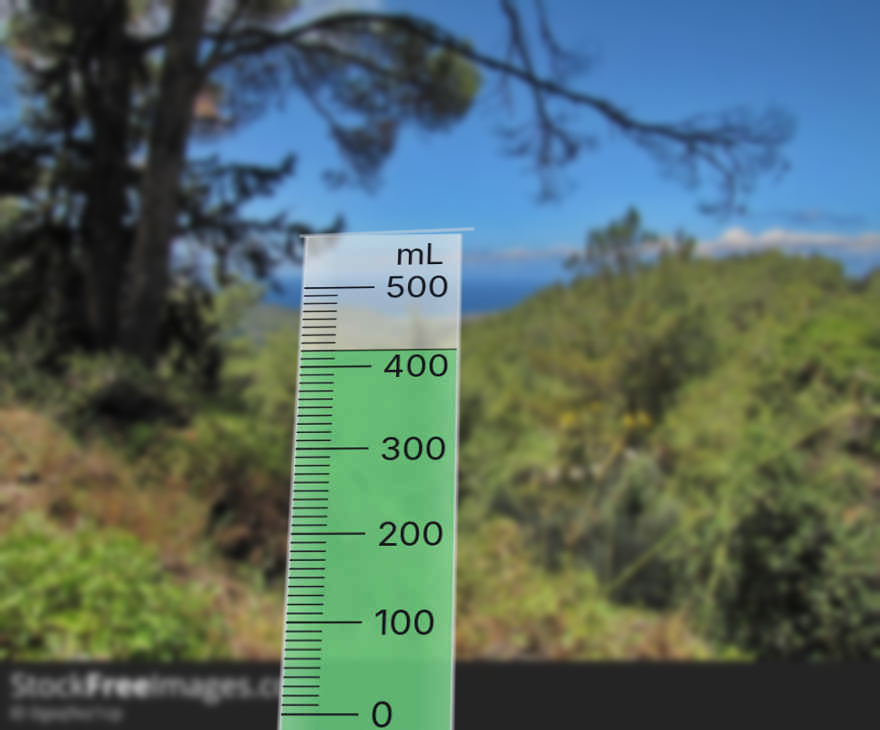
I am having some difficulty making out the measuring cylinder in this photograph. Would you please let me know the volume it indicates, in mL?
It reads 420 mL
